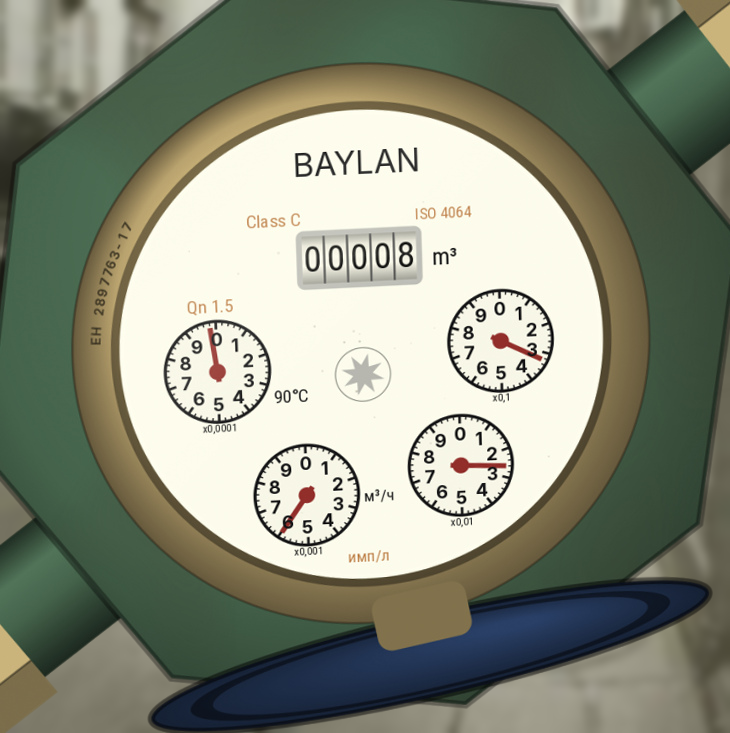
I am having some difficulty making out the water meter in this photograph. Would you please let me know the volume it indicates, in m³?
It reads 8.3259 m³
